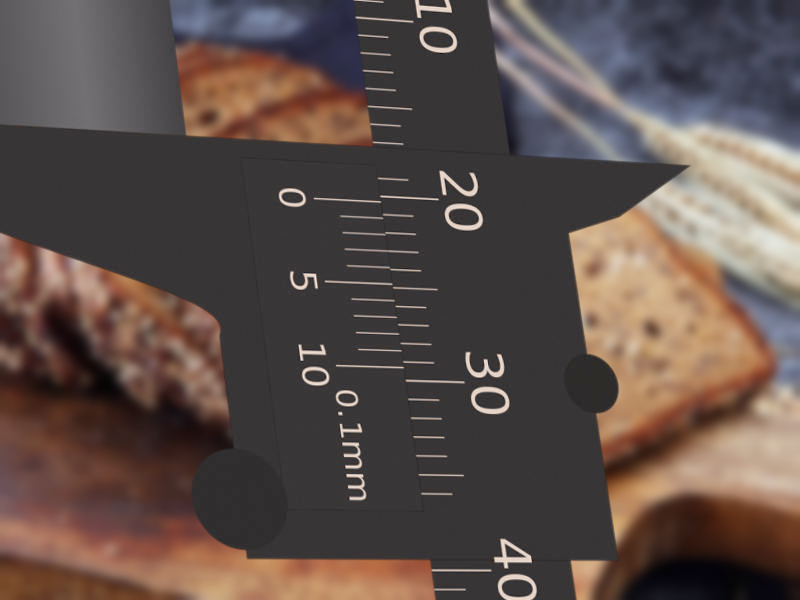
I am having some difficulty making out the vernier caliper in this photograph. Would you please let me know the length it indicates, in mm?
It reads 20.3 mm
